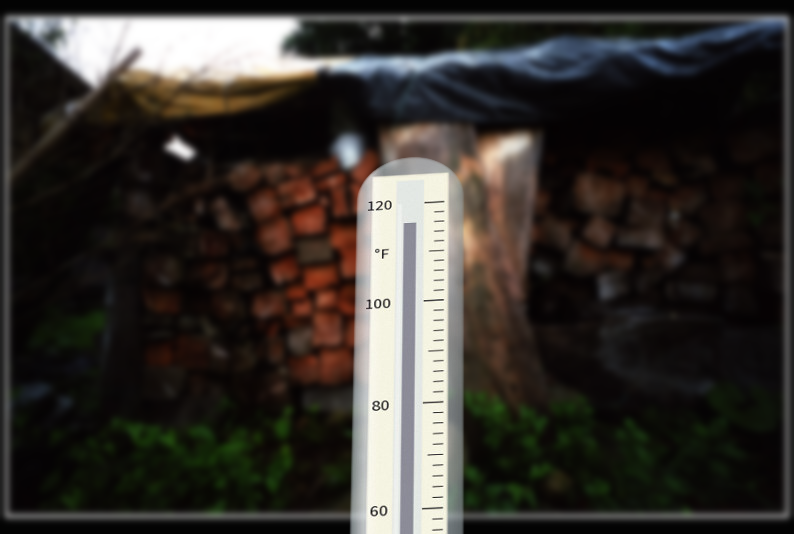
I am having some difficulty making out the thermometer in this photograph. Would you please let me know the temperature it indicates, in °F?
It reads 116 °F
